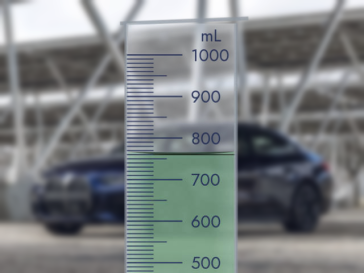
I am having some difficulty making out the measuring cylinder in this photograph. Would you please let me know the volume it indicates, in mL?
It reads 760 mL
